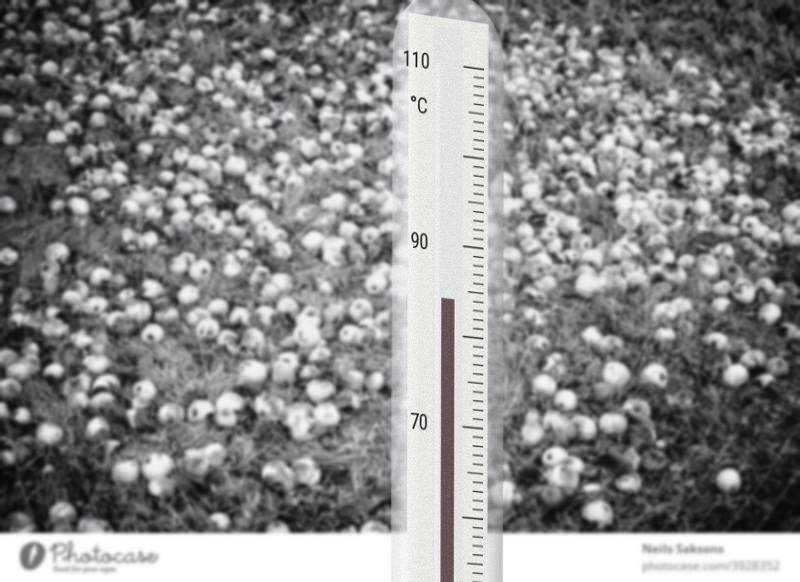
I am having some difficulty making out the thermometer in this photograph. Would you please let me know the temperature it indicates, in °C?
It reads 84 °C
